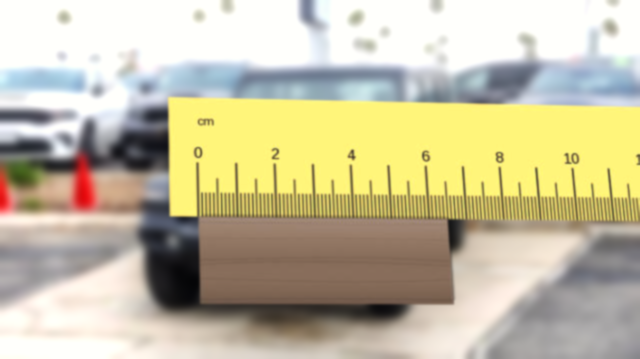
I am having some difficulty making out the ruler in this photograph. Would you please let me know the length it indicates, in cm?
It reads 6.5 cm
